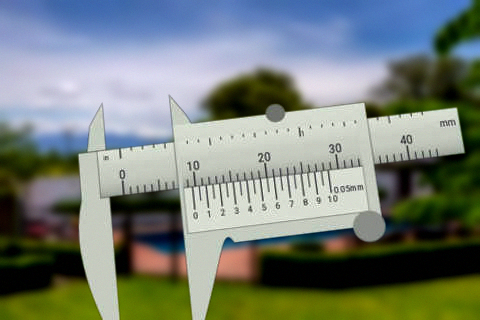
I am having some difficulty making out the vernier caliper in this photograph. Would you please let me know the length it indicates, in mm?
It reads 9.6 mm
